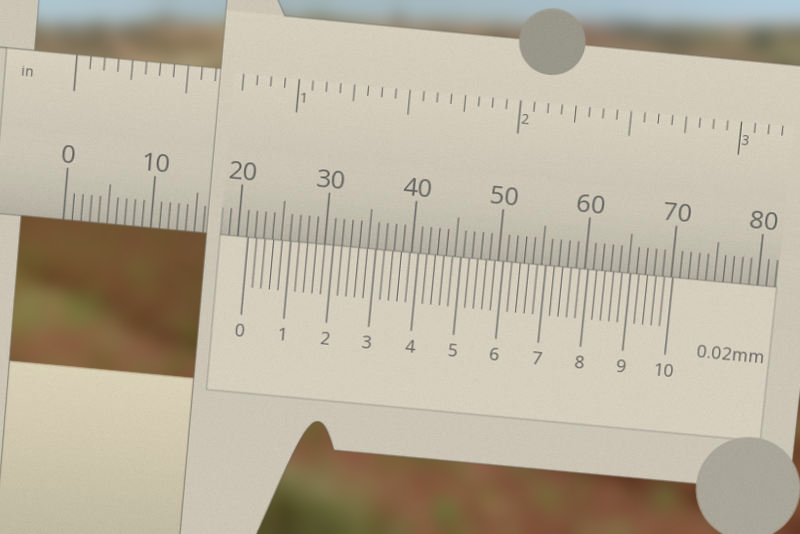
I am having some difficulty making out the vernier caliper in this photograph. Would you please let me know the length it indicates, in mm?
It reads 21.2 mm
